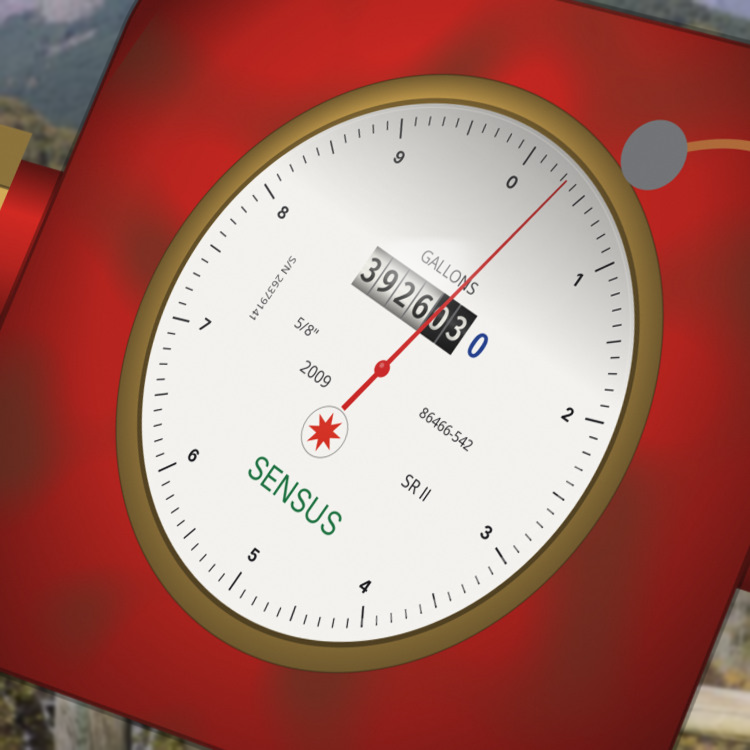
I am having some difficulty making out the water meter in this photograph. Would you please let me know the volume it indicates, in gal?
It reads 3926030.3 gal
